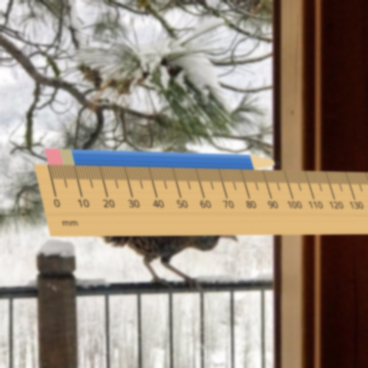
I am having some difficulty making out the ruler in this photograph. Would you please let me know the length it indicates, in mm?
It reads 100 mm
